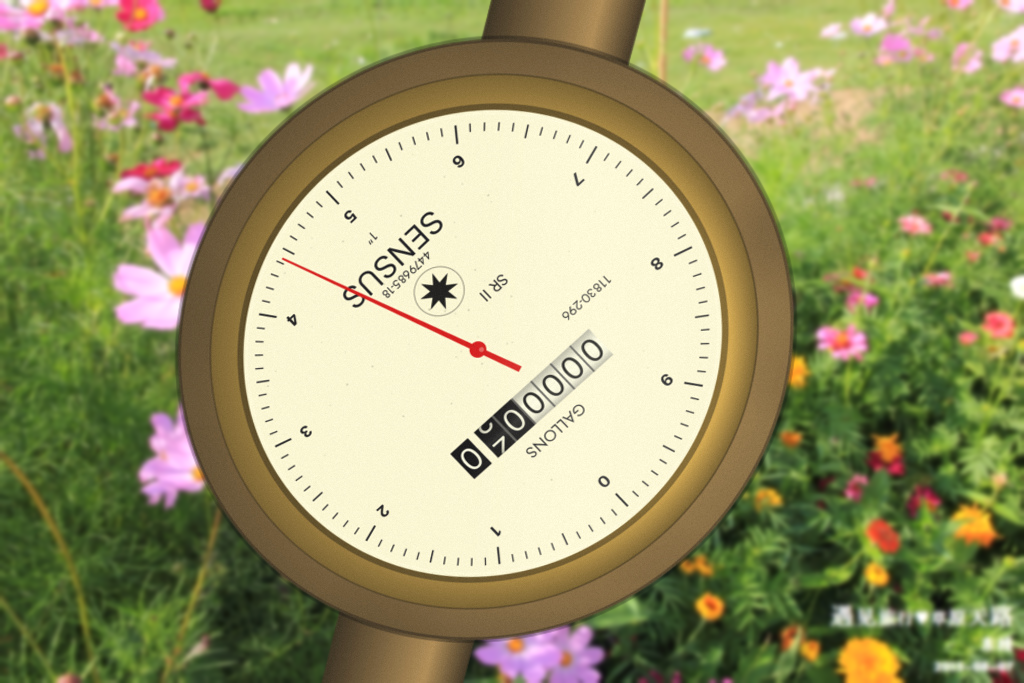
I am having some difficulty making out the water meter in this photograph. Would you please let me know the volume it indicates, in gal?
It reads 24.4 gal
